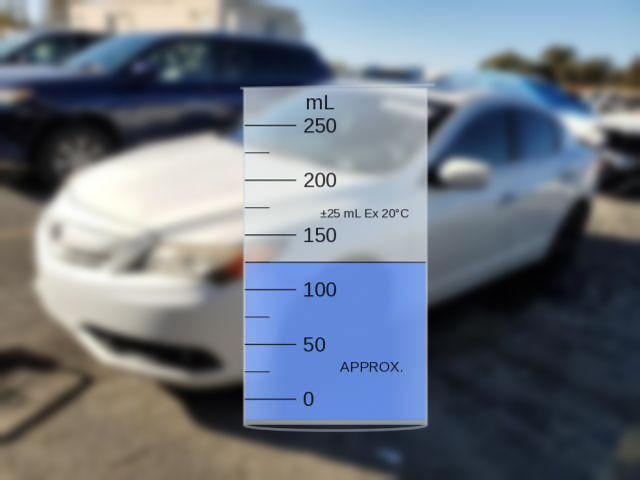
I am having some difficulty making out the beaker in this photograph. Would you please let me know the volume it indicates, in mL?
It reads 125 mL
